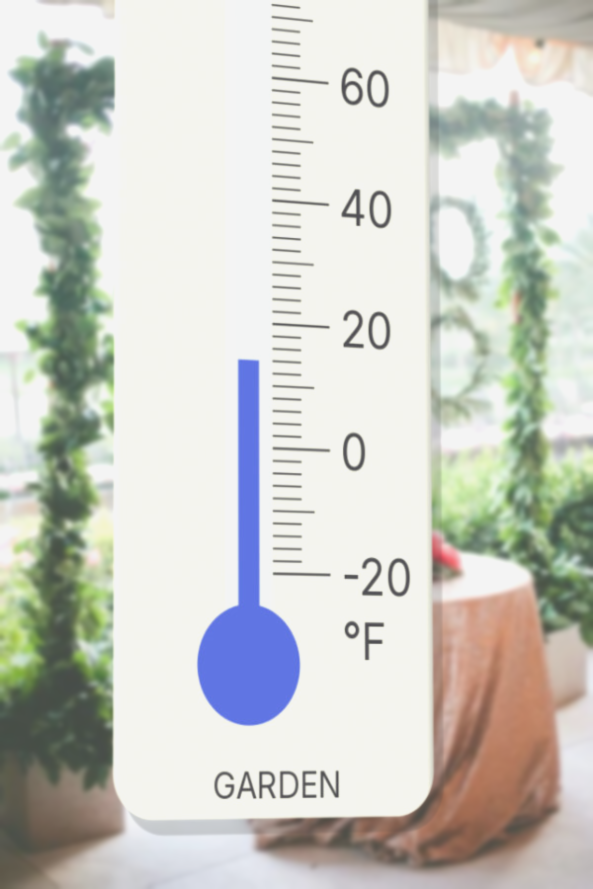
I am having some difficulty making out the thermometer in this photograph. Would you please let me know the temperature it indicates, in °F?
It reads 14 °F
